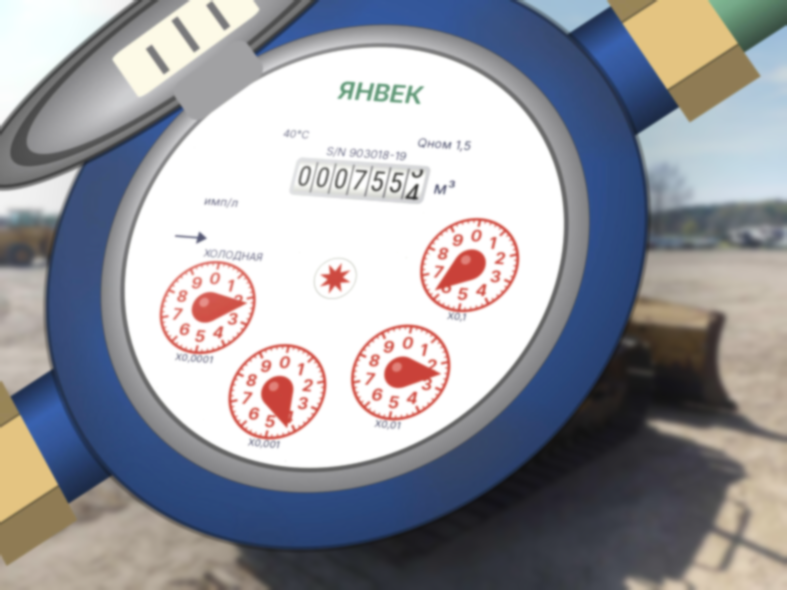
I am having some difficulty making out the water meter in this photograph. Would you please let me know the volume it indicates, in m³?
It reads 7553.6242 m³
